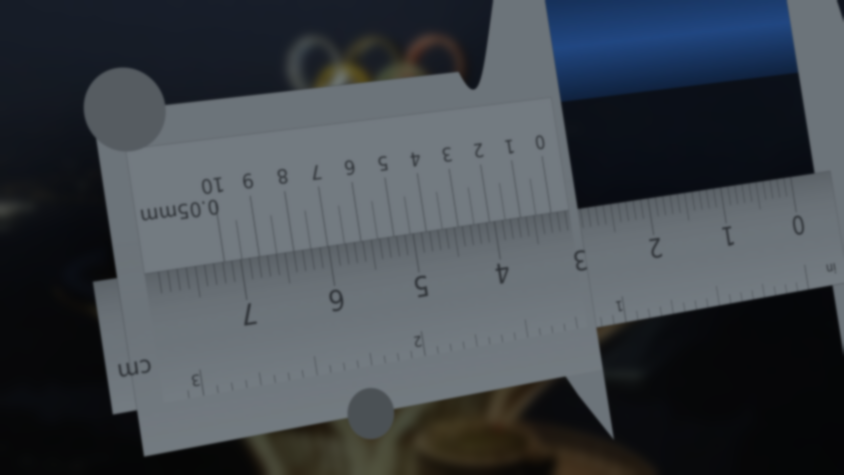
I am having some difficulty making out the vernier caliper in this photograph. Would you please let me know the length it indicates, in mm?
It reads 32.8 mm
